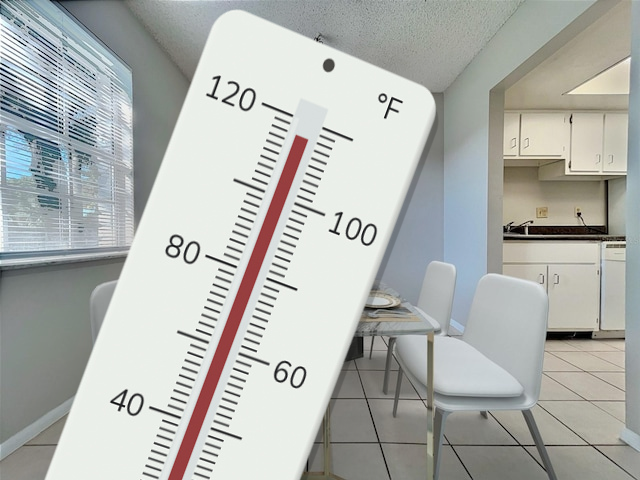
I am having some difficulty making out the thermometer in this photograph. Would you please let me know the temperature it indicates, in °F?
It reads 116 °F
